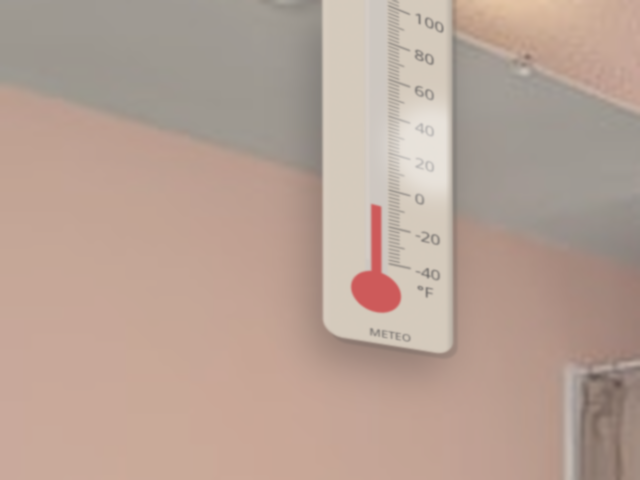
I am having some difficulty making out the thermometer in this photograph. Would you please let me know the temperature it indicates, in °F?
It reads -10 °F
